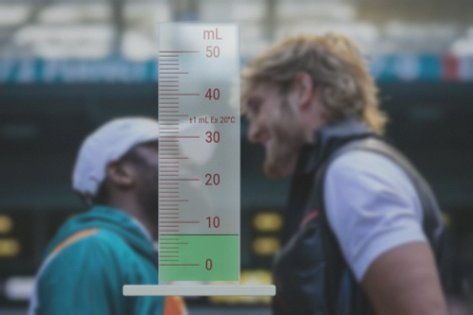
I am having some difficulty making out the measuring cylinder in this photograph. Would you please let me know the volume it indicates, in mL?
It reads 7 mL
